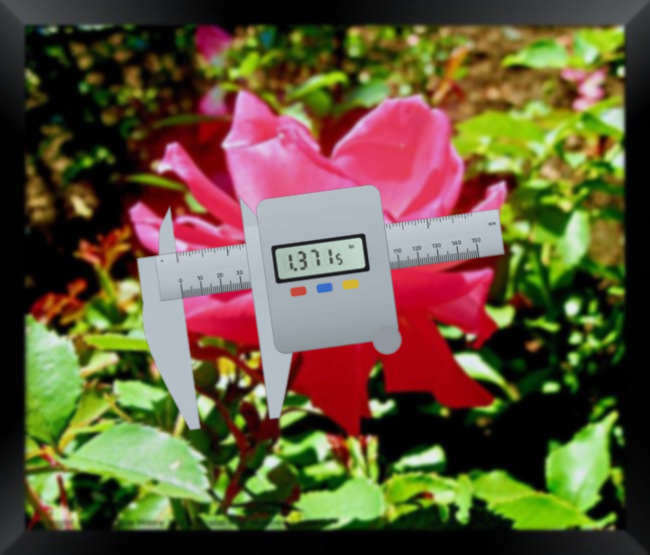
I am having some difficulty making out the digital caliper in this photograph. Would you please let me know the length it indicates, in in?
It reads 1.3715 in
